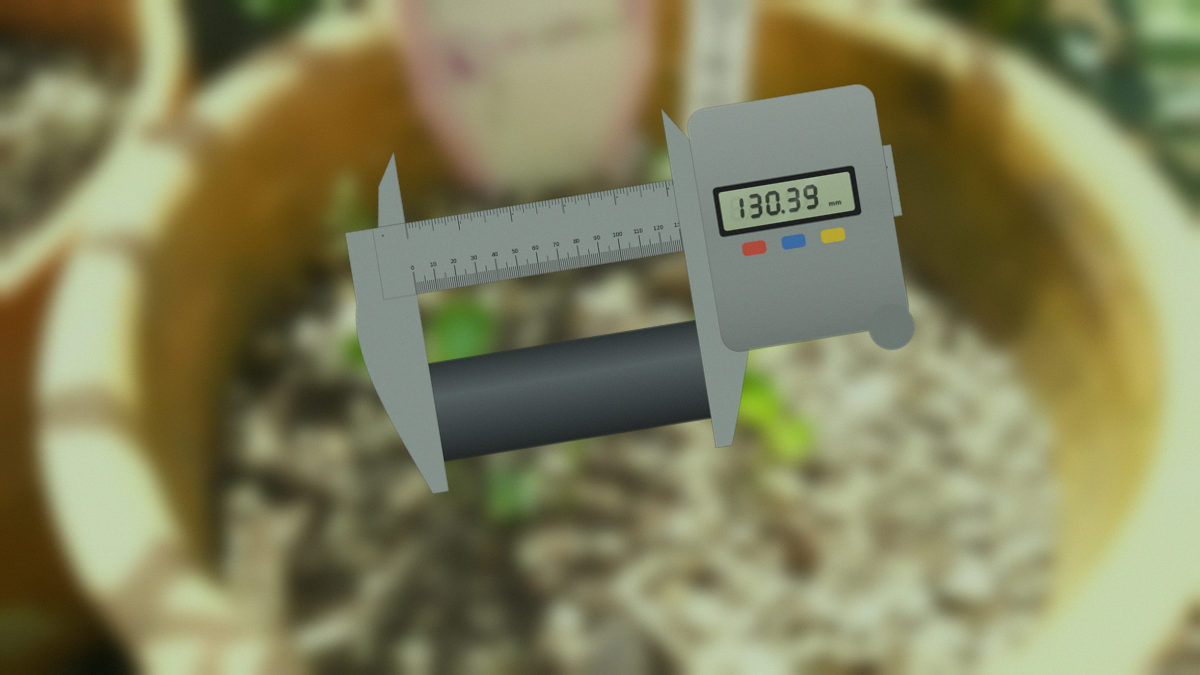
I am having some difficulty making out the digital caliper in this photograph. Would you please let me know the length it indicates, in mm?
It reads 130.39 mm
